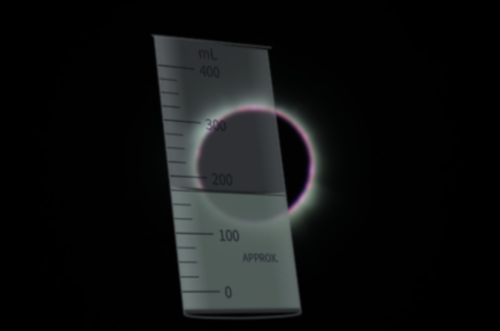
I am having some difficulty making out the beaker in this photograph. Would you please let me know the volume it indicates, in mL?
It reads 175 mL
